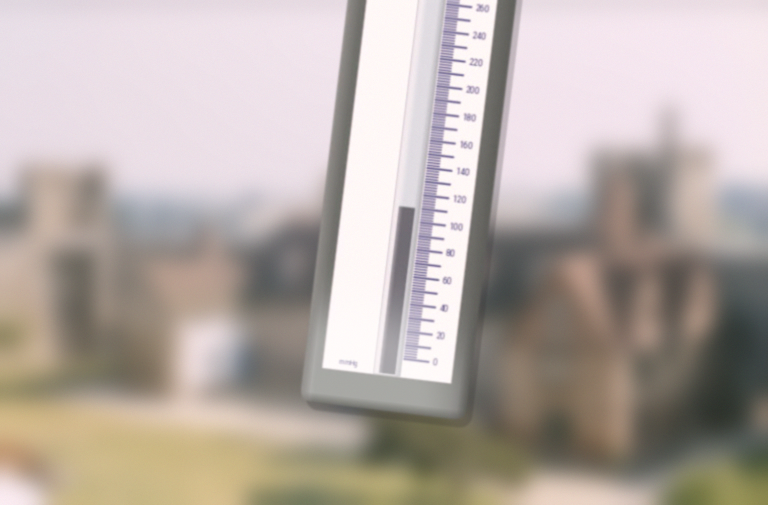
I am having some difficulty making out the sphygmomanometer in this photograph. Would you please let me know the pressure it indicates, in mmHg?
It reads 110 mmHg
